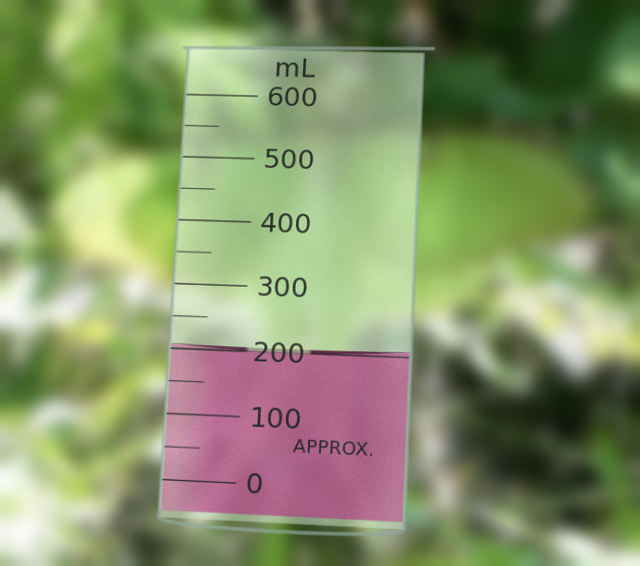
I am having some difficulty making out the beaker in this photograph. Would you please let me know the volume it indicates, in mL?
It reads 200 mL
